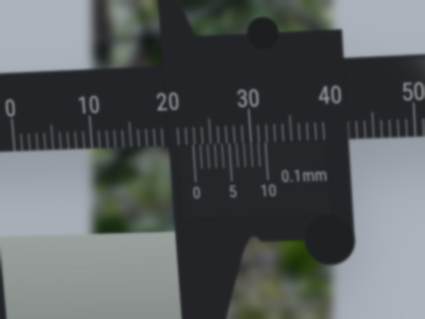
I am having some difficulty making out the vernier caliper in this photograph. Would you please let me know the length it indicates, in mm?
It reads 22.8 mm
